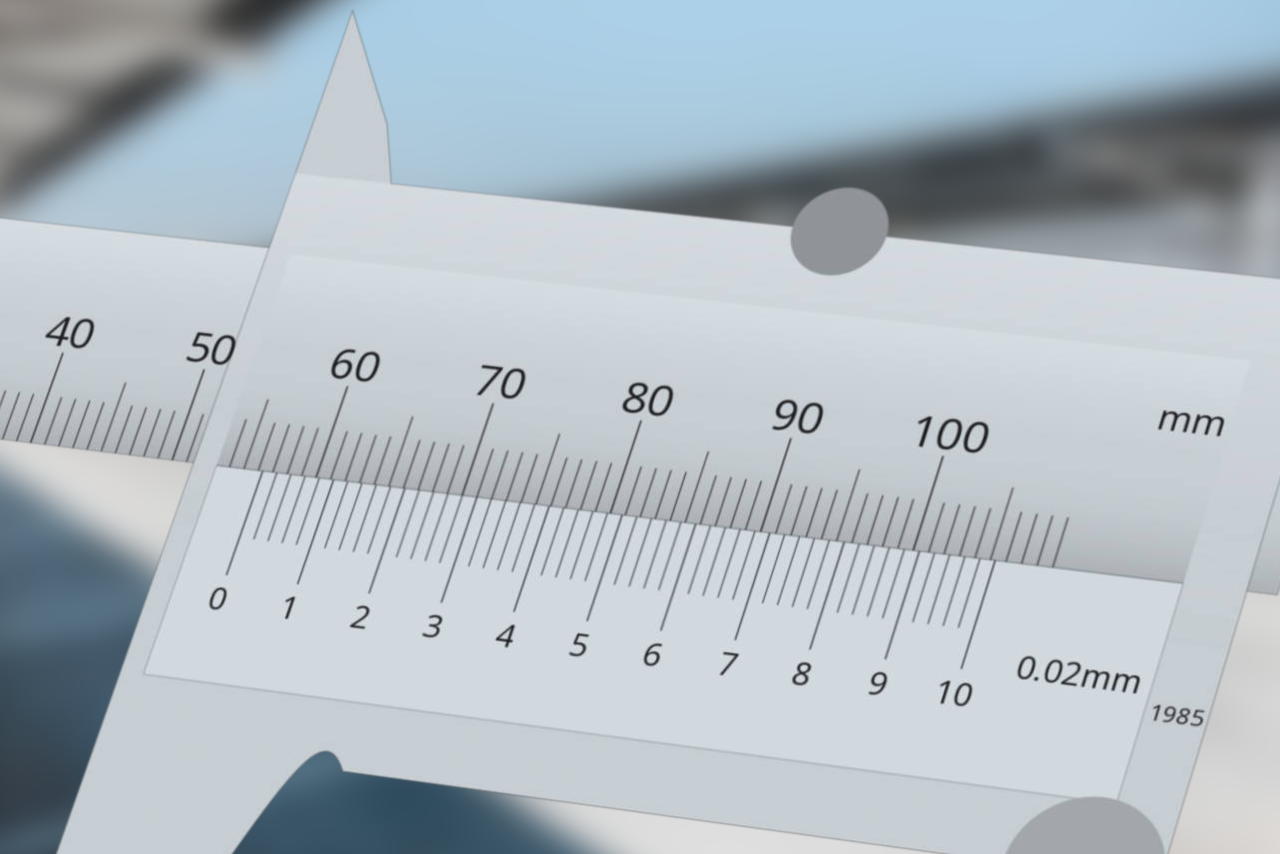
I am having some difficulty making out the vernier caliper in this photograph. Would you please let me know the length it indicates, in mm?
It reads 56.3 mm
